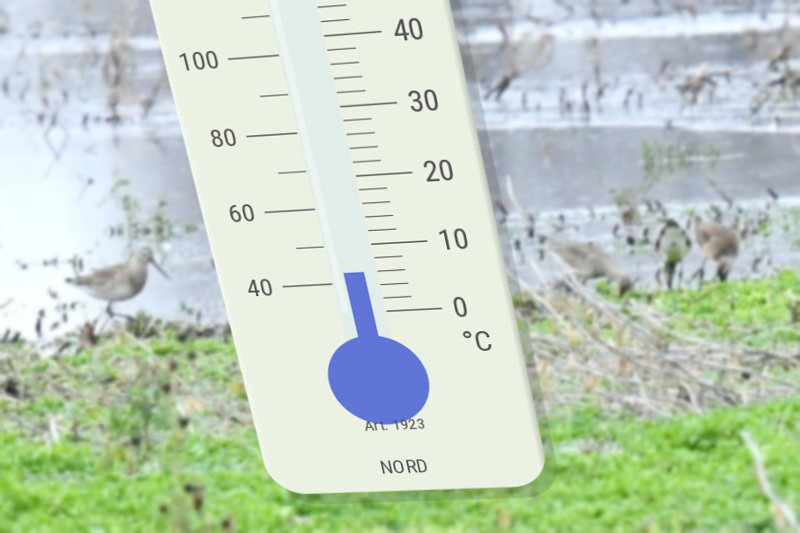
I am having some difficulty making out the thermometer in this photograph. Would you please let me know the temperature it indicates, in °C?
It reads 6 °C
